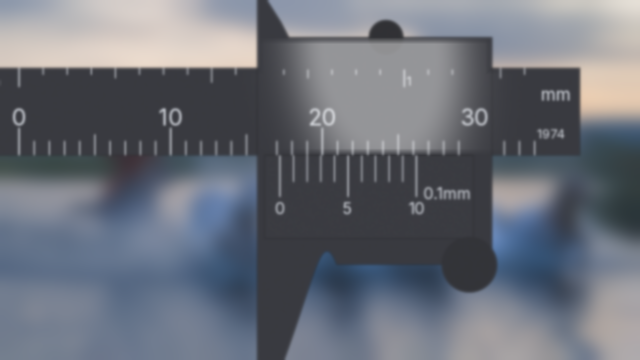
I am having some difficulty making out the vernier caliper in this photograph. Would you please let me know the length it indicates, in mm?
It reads 17.2 mm
